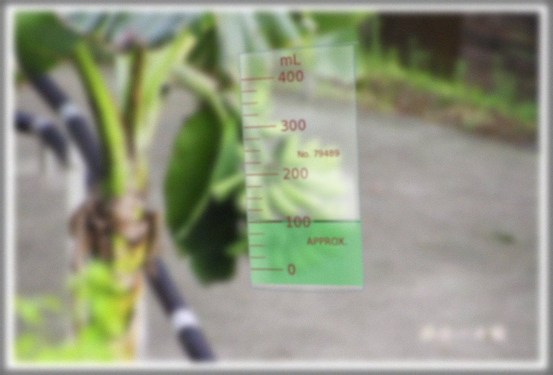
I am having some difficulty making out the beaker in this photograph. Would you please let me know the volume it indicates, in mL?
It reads 100 mL
